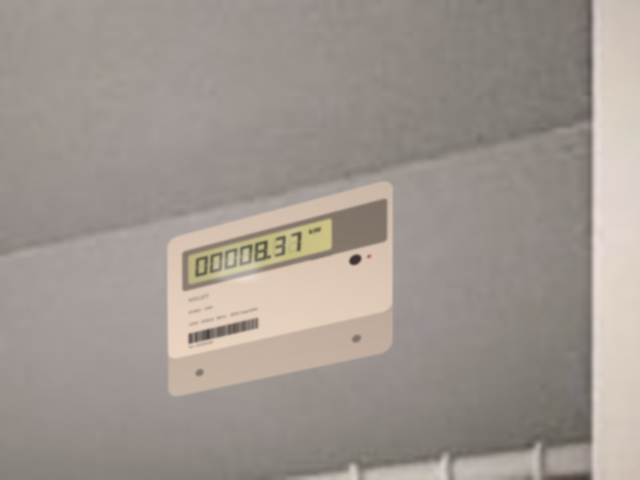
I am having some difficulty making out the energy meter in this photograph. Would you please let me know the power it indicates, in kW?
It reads 8.37 kW
